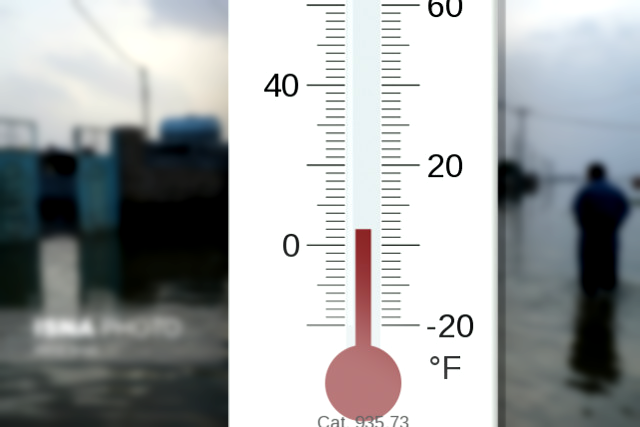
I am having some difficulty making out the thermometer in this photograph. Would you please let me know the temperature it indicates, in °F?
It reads 4 °F
